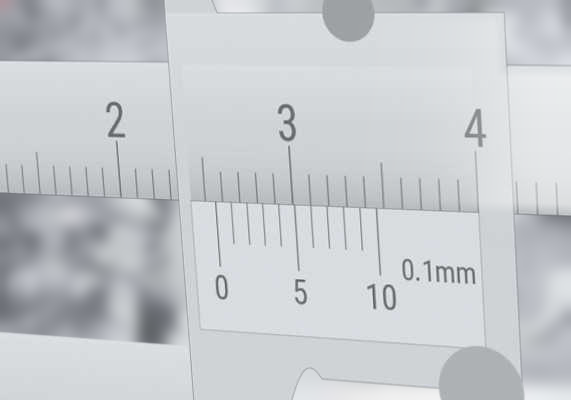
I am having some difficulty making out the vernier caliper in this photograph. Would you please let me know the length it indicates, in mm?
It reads 25.6 mm
